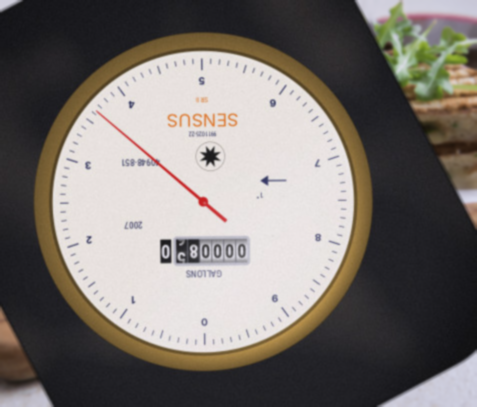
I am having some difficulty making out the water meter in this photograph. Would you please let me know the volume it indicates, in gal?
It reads 853.6 gal
